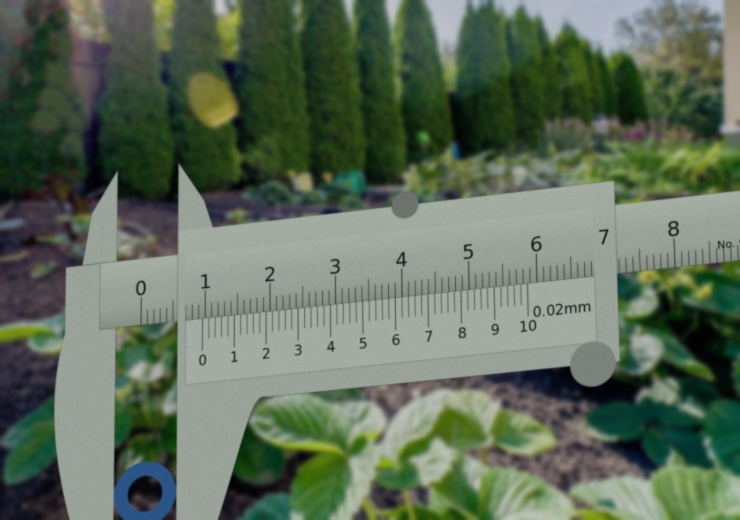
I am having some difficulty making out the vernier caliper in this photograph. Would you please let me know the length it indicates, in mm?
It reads 9.6 mm
